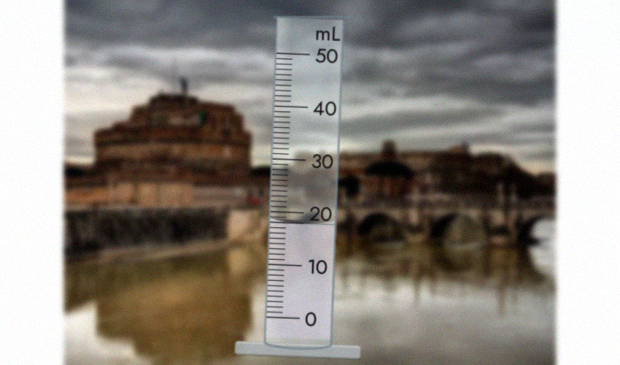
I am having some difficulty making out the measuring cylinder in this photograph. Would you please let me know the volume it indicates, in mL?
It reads 18 mL
